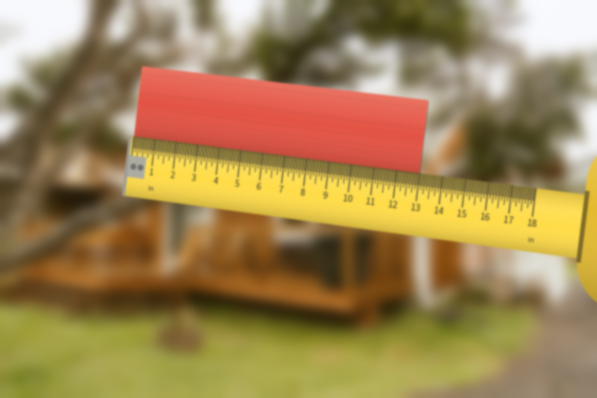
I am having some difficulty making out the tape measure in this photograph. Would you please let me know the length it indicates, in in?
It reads 13 in
